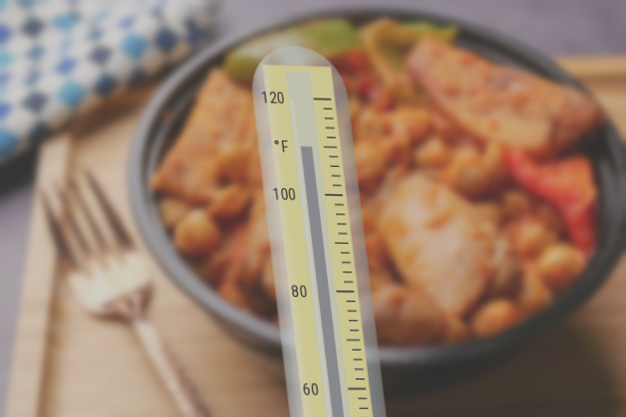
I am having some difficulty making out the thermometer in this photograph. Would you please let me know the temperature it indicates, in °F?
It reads 110 °F
